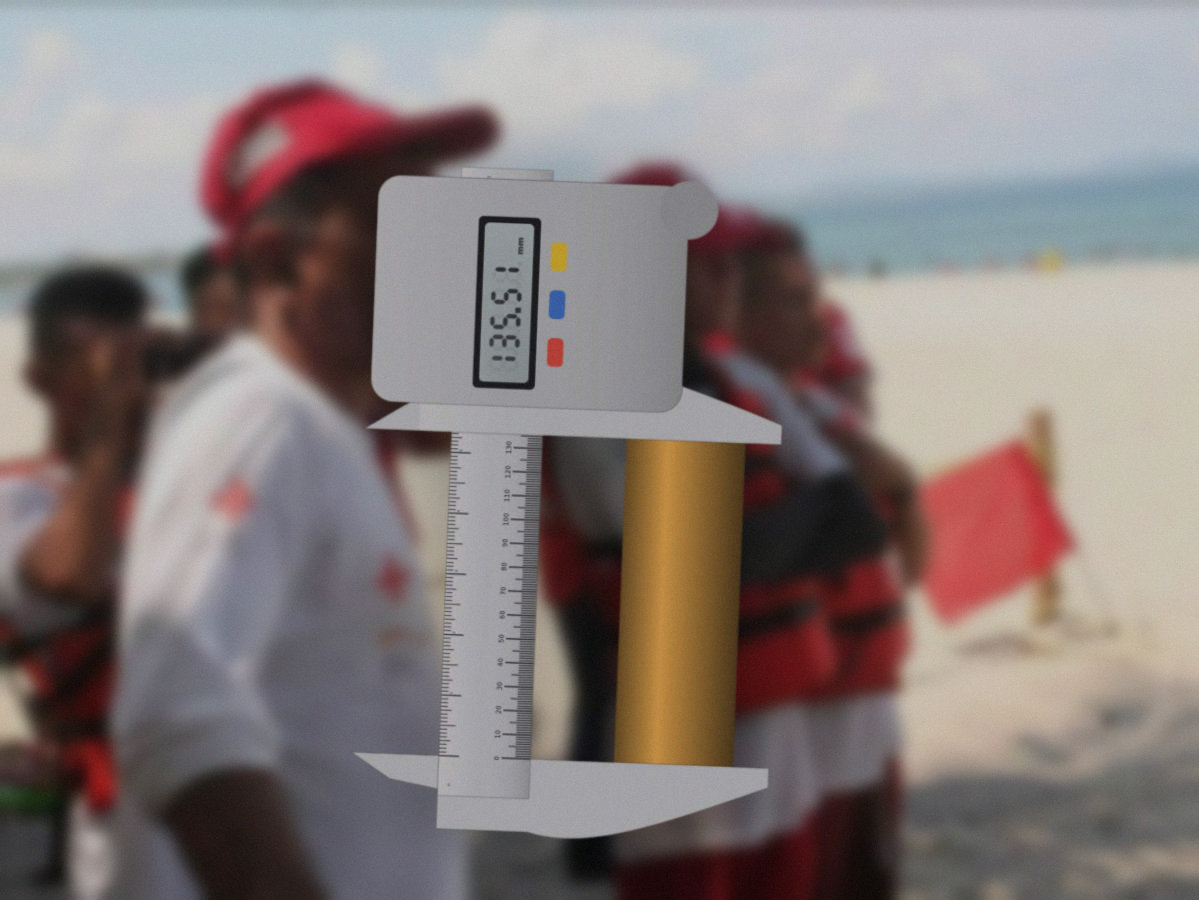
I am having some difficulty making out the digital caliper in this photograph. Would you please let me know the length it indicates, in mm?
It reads 135.51 mm
